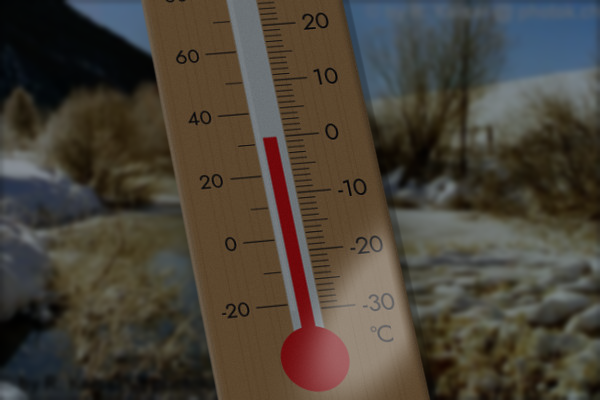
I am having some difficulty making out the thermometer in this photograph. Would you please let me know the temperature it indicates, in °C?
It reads 0 °C
